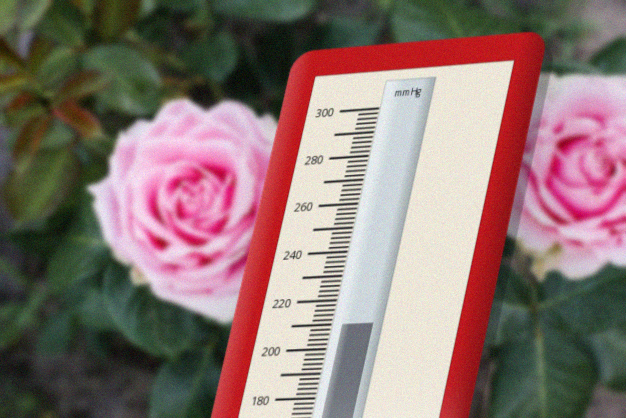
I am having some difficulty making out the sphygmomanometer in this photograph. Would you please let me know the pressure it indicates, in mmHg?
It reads 210 mmHg
